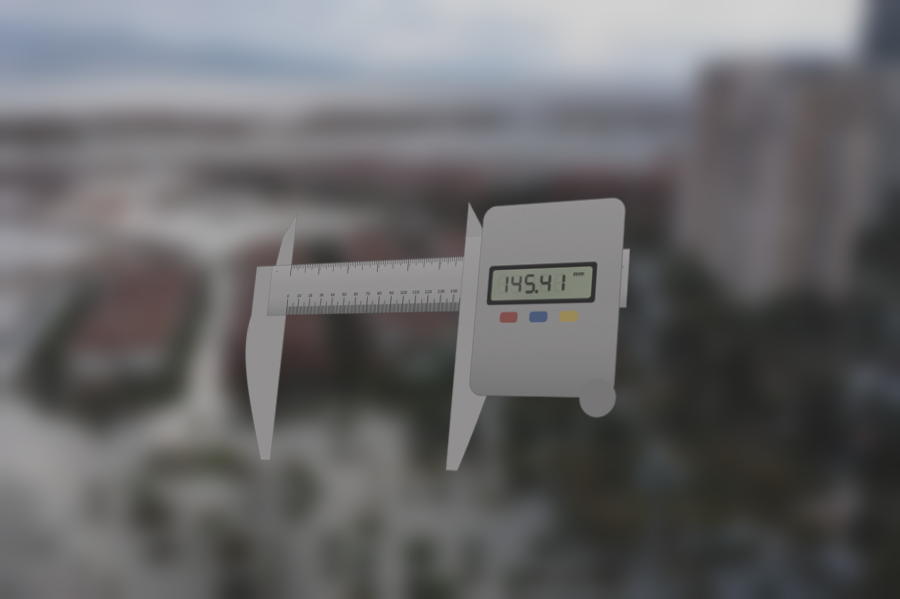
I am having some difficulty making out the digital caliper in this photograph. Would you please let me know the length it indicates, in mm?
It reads 145.41 mm
